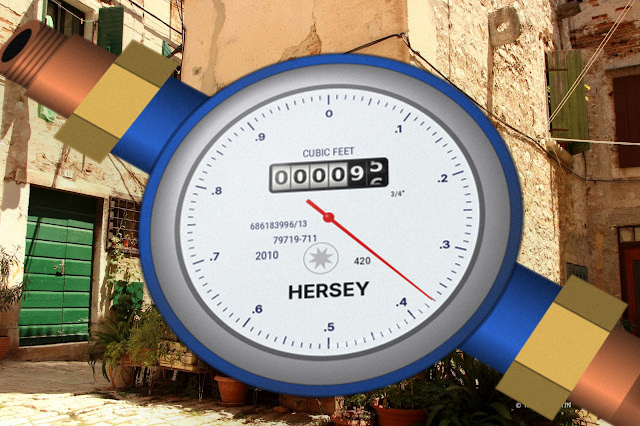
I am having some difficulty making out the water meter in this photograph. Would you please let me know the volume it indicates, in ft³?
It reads 95.37 ft³
